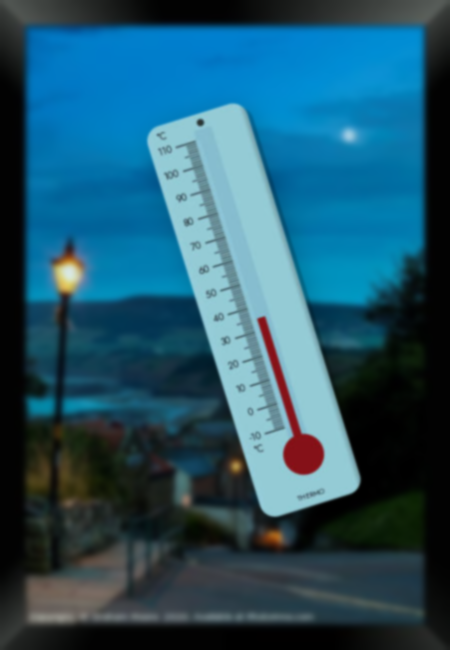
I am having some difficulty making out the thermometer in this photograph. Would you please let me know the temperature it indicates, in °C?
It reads 35 °C
